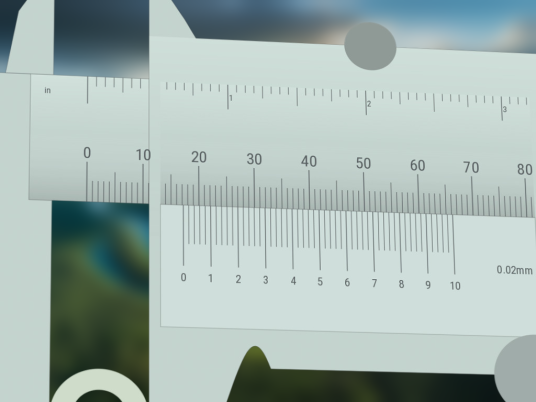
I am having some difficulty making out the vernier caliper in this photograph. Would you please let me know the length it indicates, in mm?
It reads 17.2 mm
